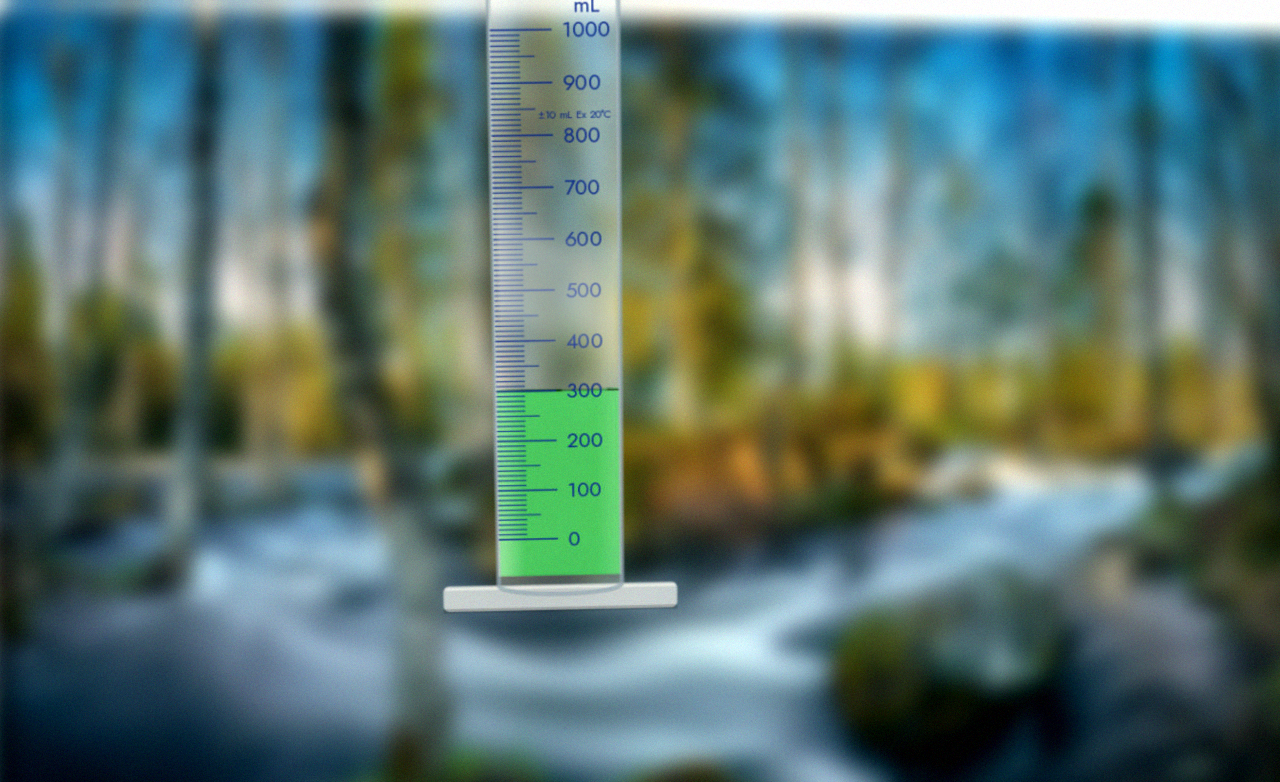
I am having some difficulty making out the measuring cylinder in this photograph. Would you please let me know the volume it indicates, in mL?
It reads 300 mL
